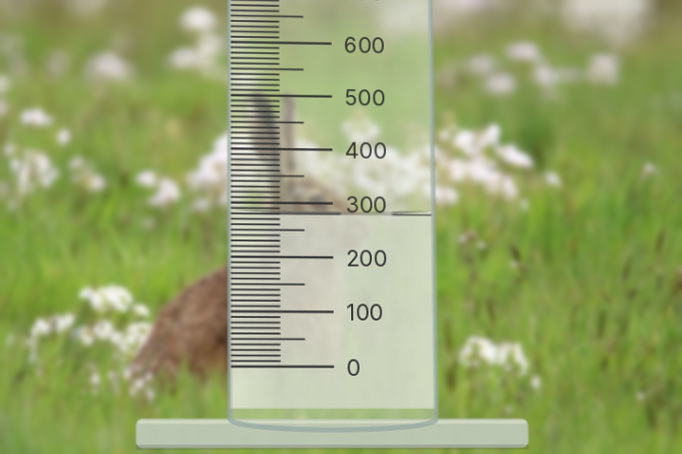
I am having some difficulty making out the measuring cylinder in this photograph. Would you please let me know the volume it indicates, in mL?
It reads 280 mL
